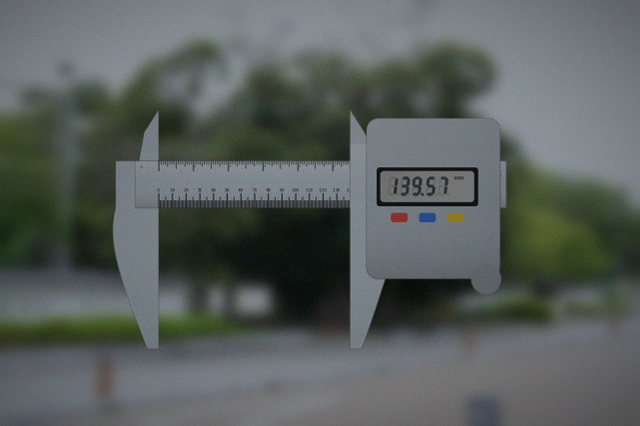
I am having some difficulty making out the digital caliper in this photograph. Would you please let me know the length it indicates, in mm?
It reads 139.57 mm
